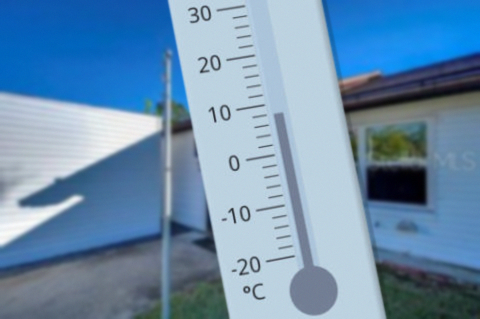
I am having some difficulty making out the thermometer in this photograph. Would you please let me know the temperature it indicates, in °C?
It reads 8 °C
